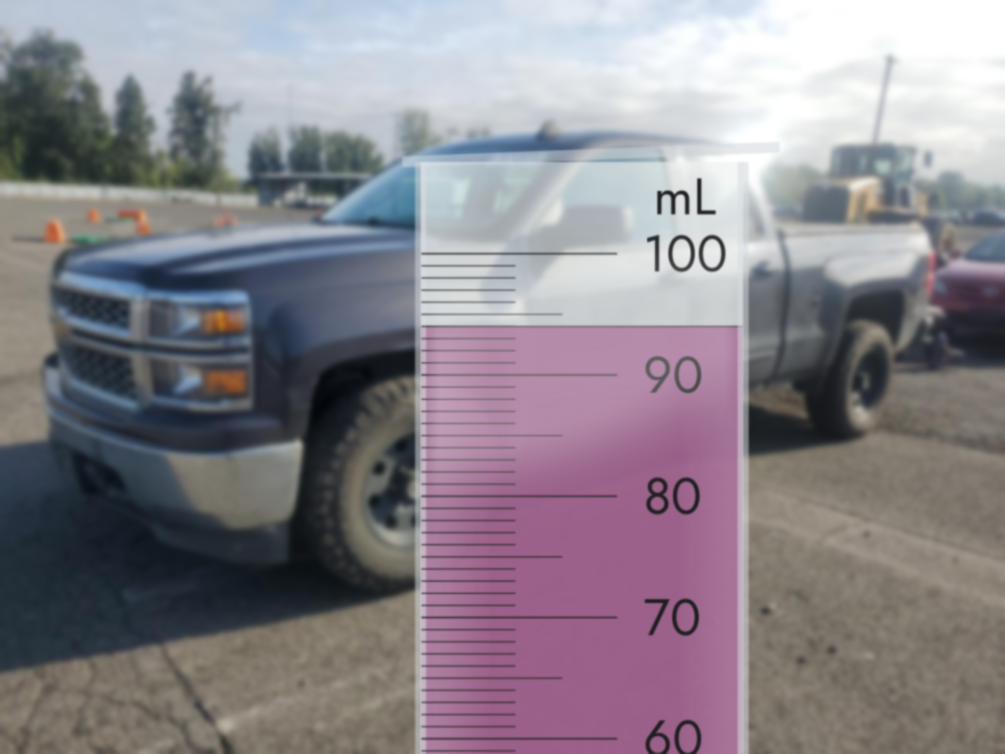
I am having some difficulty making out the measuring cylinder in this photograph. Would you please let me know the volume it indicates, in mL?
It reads 94 mL
